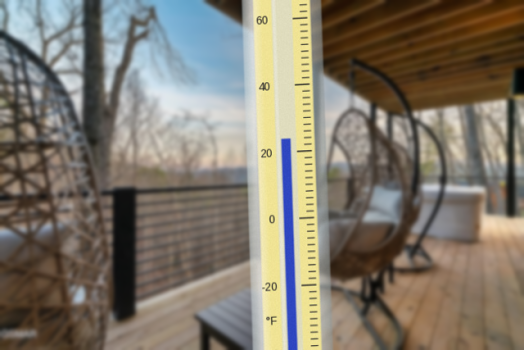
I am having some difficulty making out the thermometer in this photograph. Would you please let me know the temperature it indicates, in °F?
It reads 24 °F
